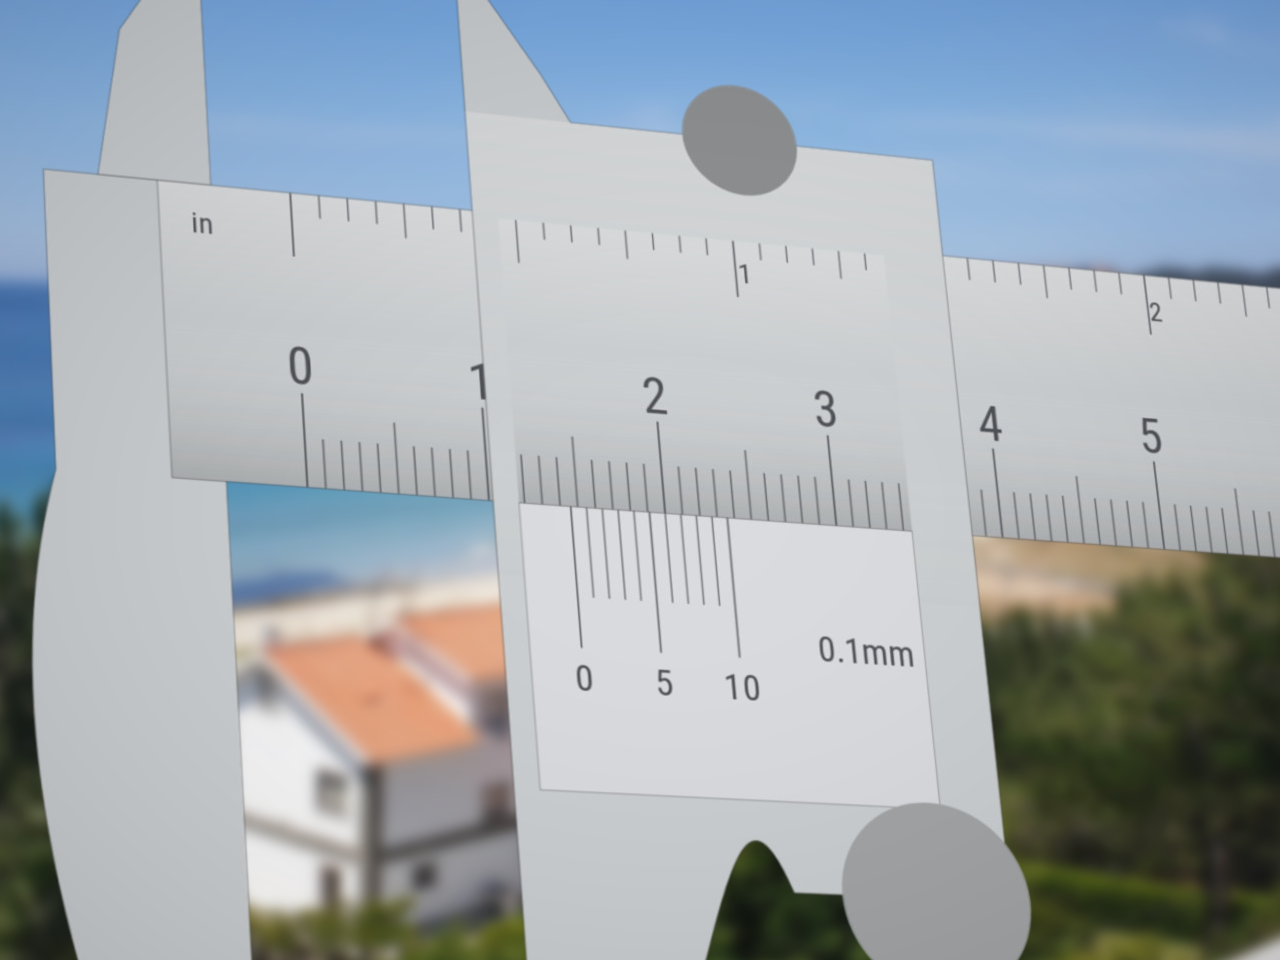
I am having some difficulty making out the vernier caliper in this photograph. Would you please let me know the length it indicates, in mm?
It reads 14.6 mm
